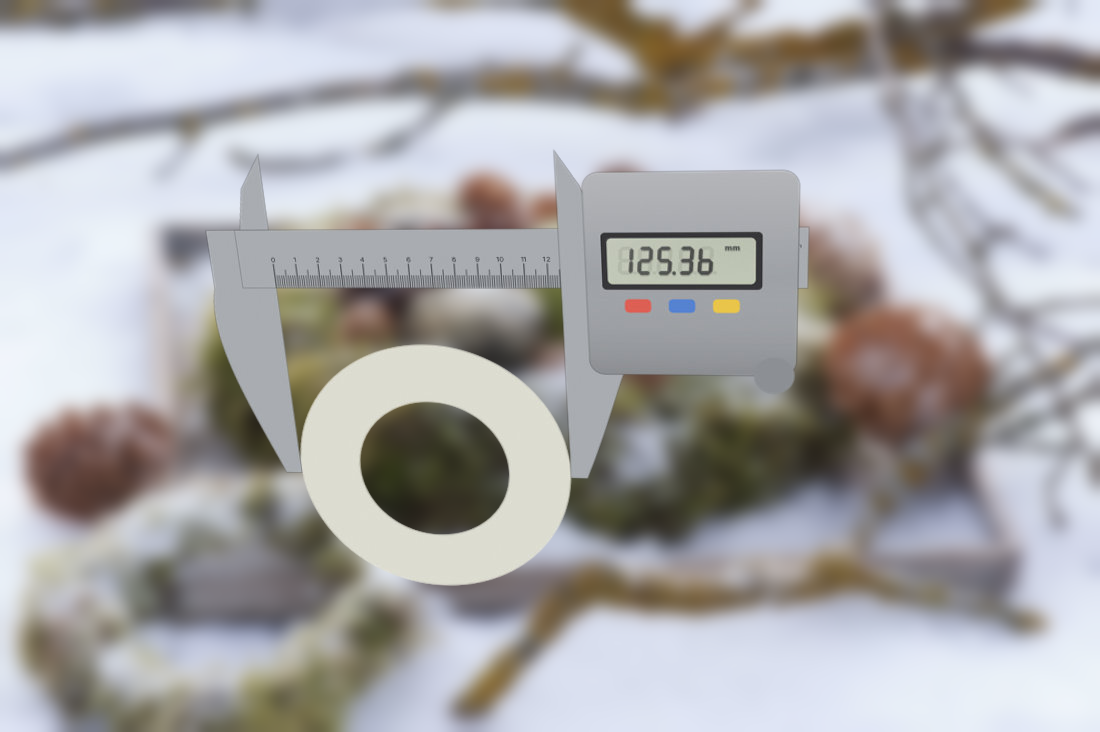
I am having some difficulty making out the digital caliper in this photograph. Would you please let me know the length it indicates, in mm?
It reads 125.36 mm
